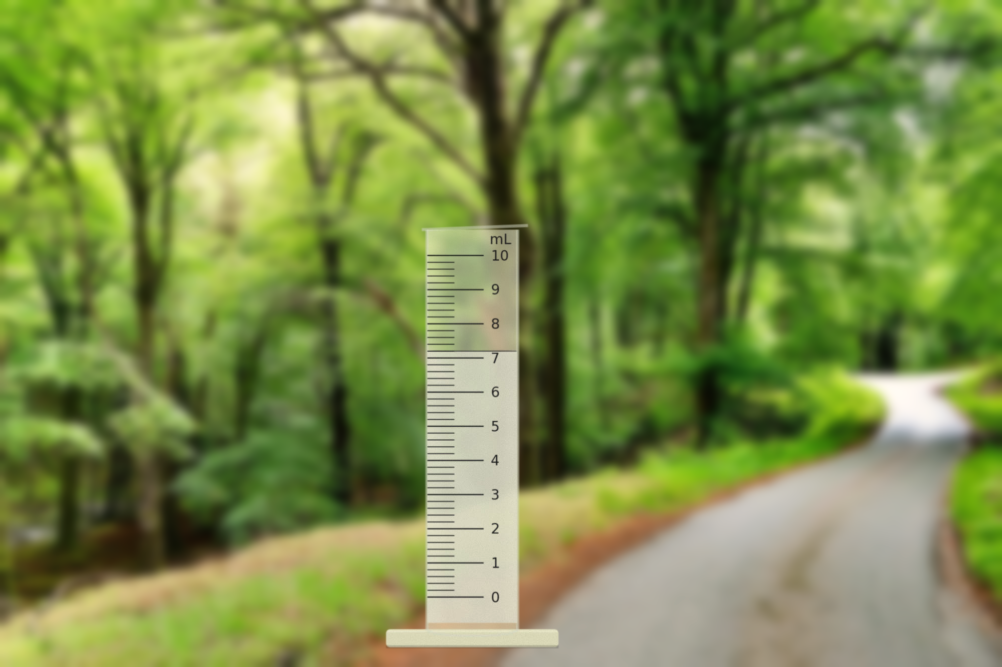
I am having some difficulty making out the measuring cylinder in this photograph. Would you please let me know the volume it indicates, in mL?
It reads 7.2 mL
